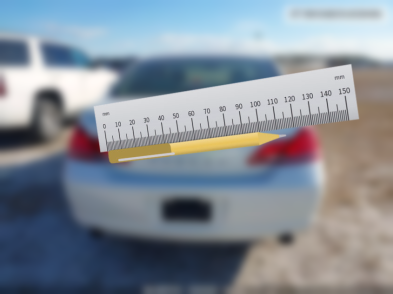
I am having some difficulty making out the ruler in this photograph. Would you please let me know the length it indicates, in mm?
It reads 115 mm
